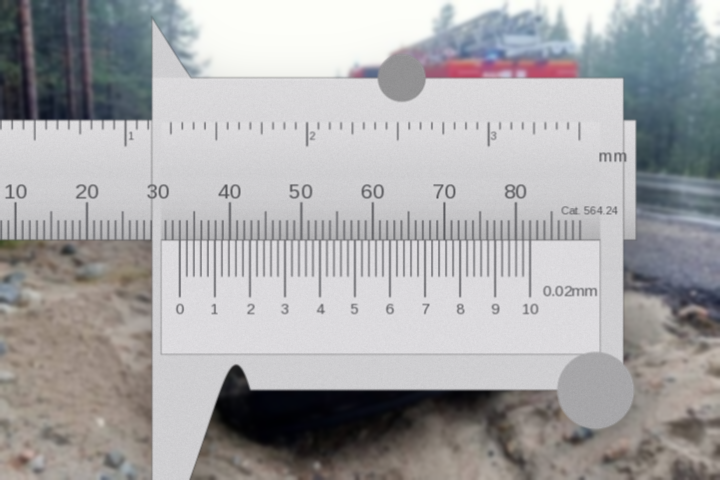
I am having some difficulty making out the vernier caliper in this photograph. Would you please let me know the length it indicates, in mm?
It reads 33.0 mm
